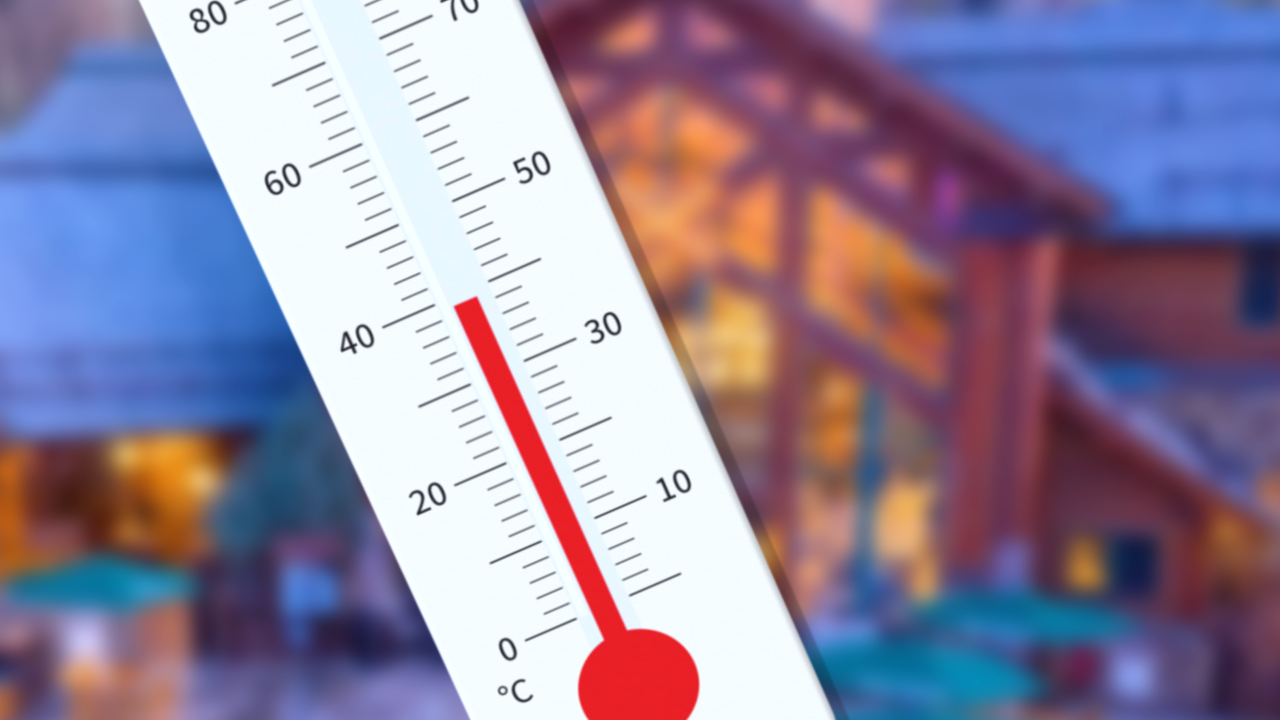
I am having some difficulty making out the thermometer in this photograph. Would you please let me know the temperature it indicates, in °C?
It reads 39 °C
